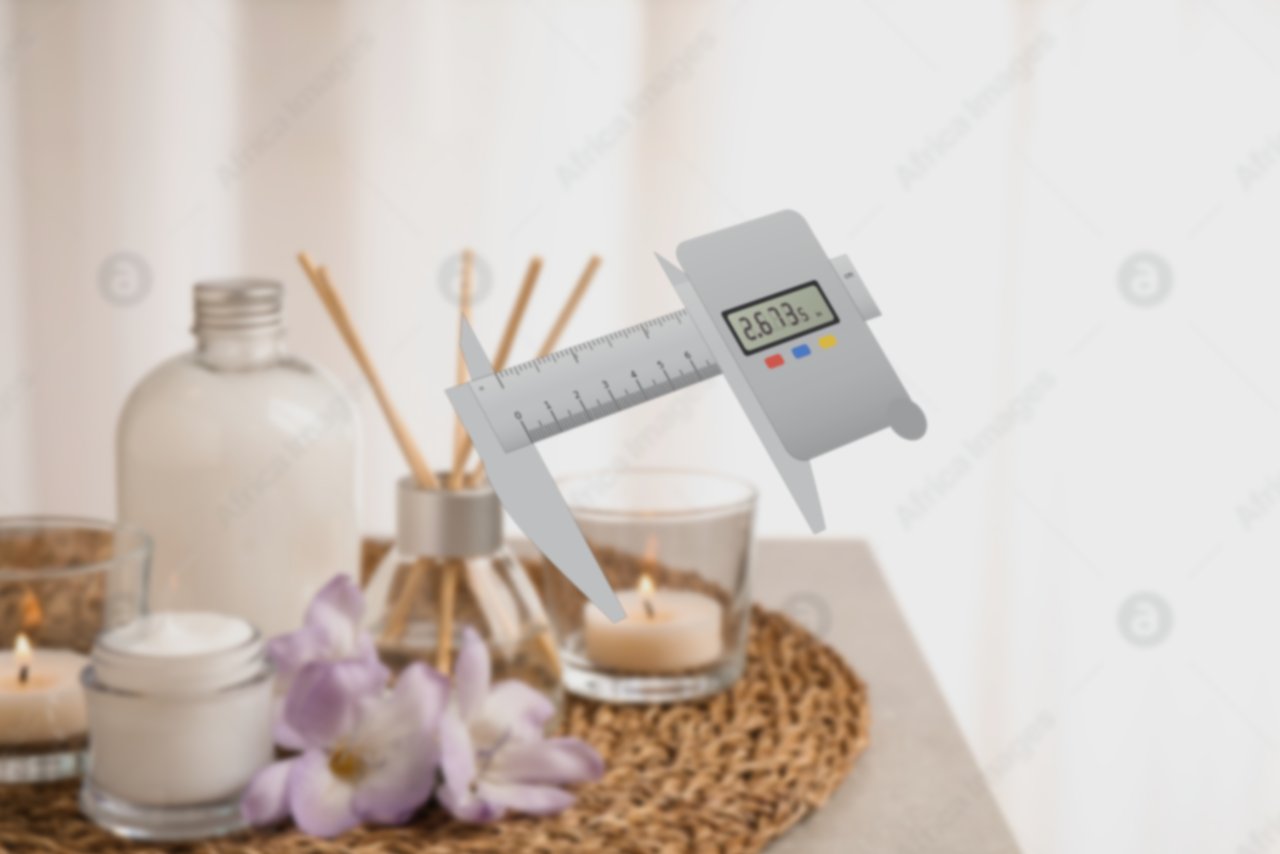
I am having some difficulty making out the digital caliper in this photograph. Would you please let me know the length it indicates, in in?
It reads 2.6735 in
